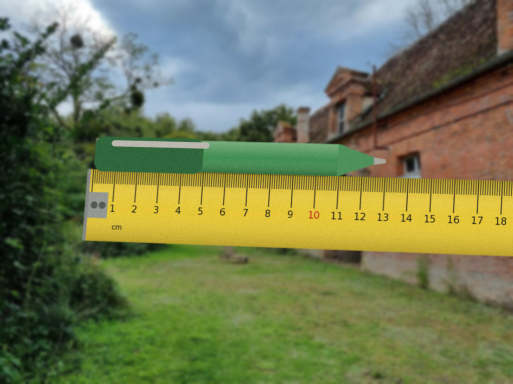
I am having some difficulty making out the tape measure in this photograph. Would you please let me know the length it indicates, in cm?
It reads 13 cm
